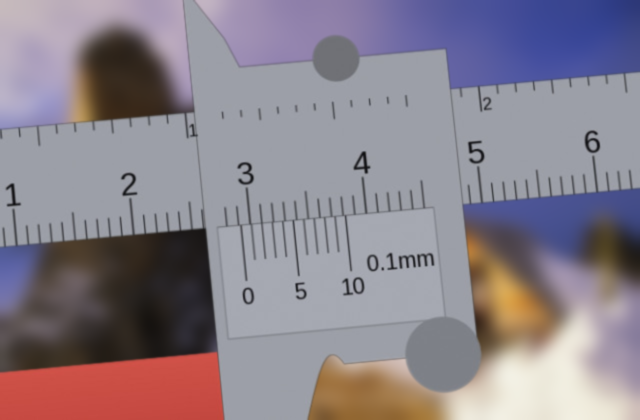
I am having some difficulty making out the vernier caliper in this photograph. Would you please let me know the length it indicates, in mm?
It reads 29.2 mm
